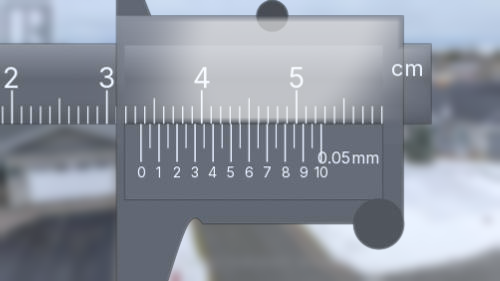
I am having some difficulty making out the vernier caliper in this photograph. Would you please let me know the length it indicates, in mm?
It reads 33.6 mm
